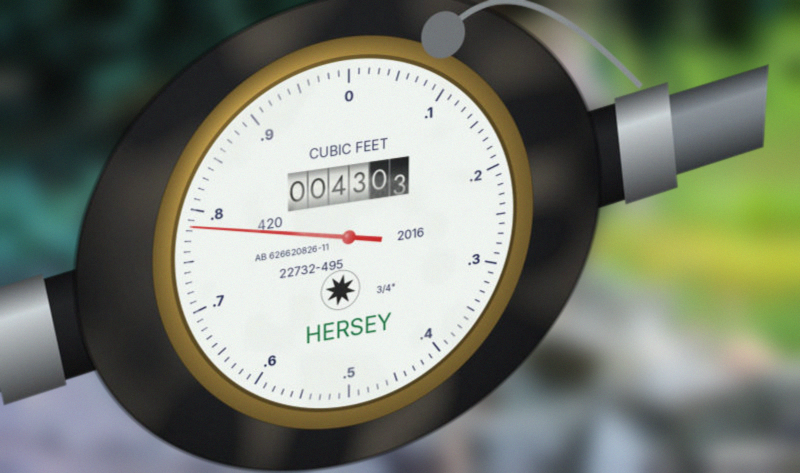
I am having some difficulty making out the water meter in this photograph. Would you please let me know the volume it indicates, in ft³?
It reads 4302.78 ft³
